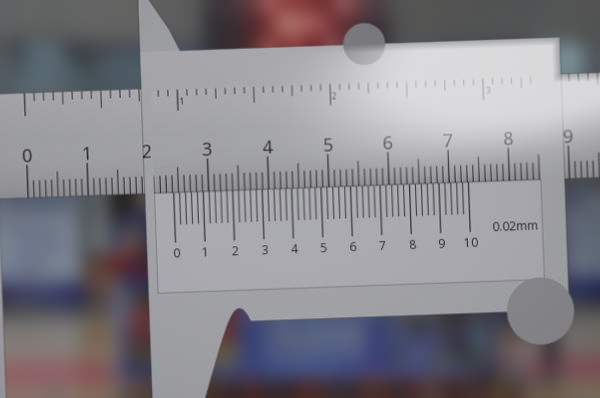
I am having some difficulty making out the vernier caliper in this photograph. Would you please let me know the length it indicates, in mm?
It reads 24.2 mm
